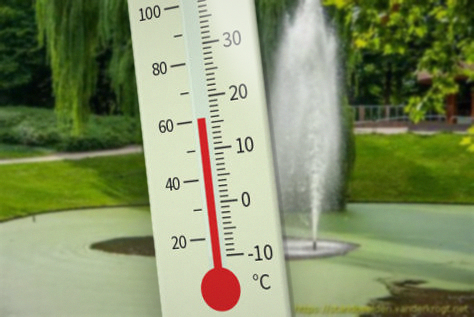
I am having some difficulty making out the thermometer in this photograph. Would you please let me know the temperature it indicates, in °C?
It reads 16 °C
